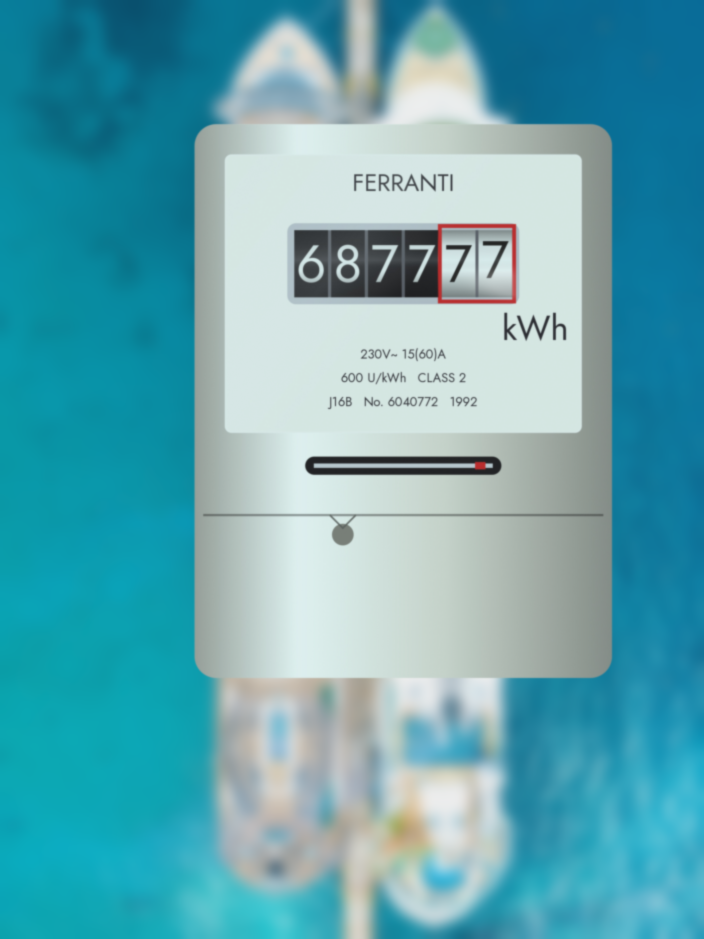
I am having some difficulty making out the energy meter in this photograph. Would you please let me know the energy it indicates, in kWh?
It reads 6877.77 kWh
